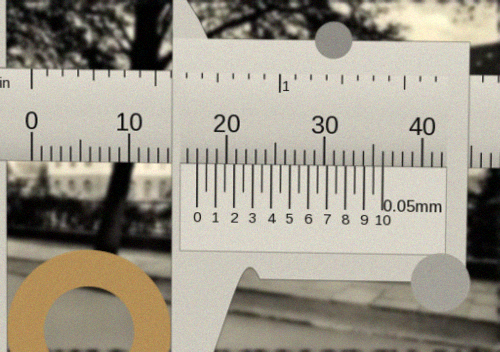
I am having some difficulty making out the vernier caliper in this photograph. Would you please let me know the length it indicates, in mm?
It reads 17.0 mm
